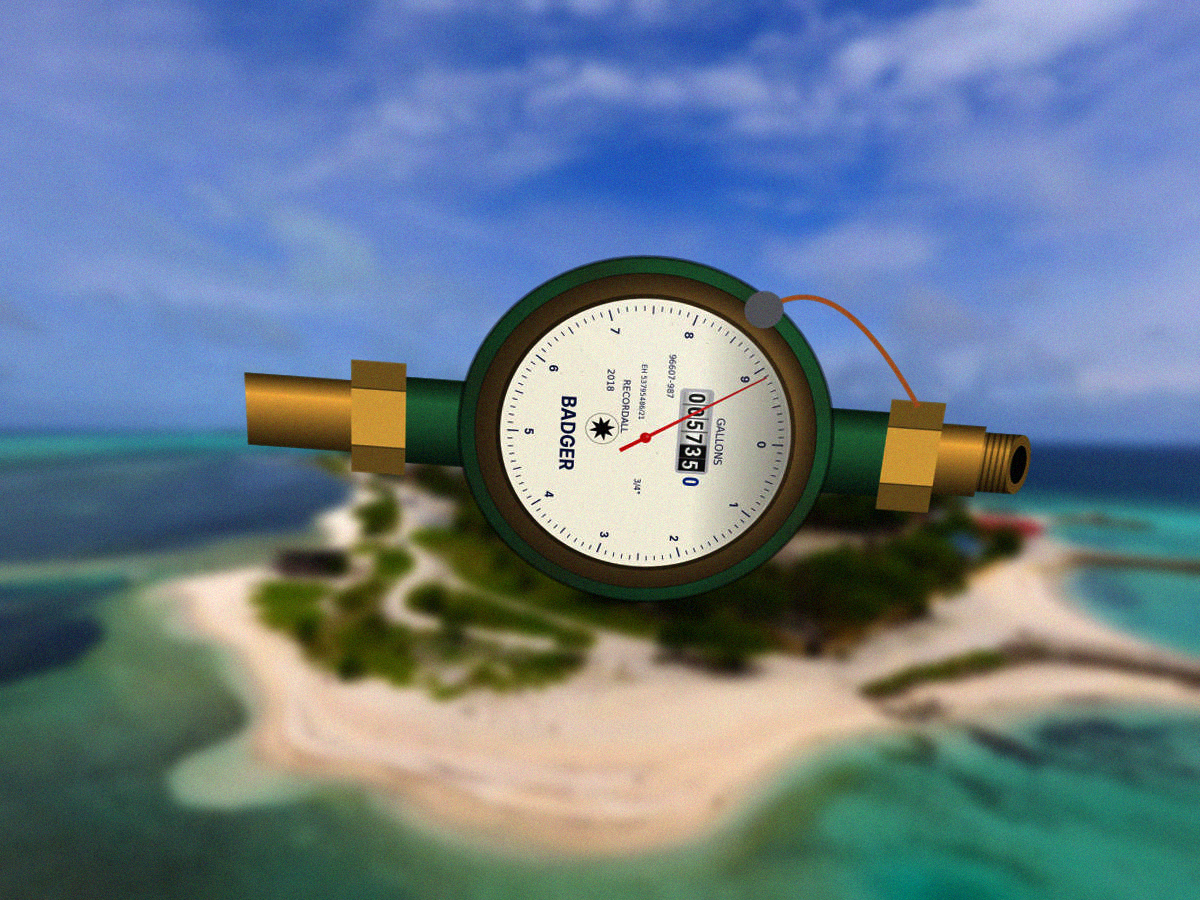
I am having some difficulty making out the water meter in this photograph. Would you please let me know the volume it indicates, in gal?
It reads 57349.1 gal
